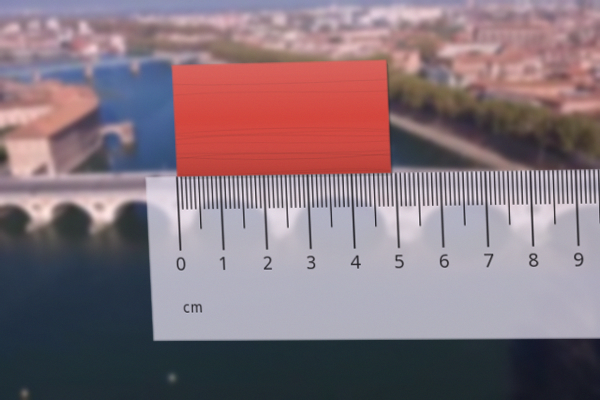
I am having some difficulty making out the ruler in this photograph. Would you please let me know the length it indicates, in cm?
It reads 4.9 cm
